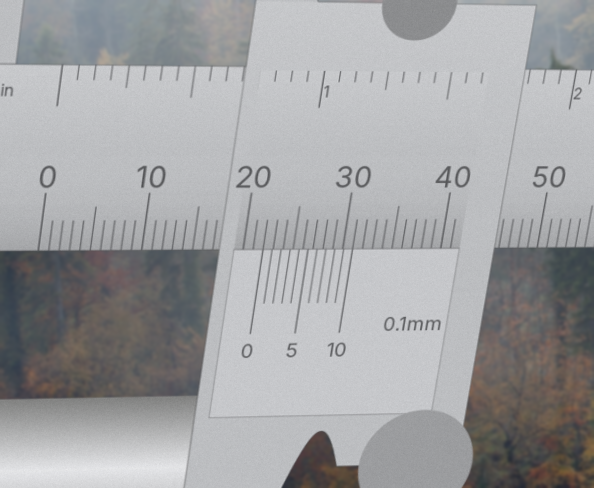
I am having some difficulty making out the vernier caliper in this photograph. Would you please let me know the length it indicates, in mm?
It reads 22.0 mm
